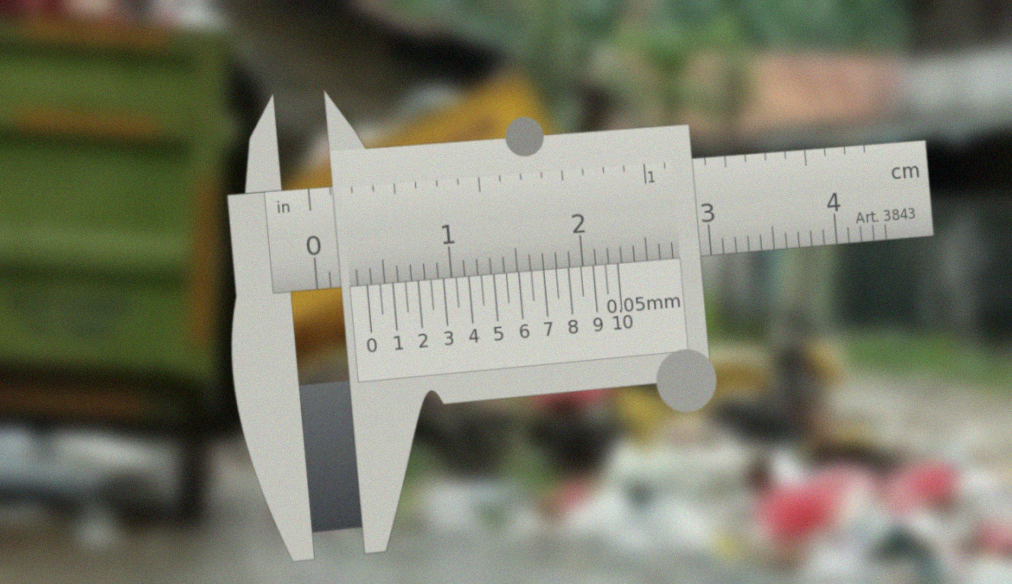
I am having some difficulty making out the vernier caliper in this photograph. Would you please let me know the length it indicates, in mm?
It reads 3.7 mm
